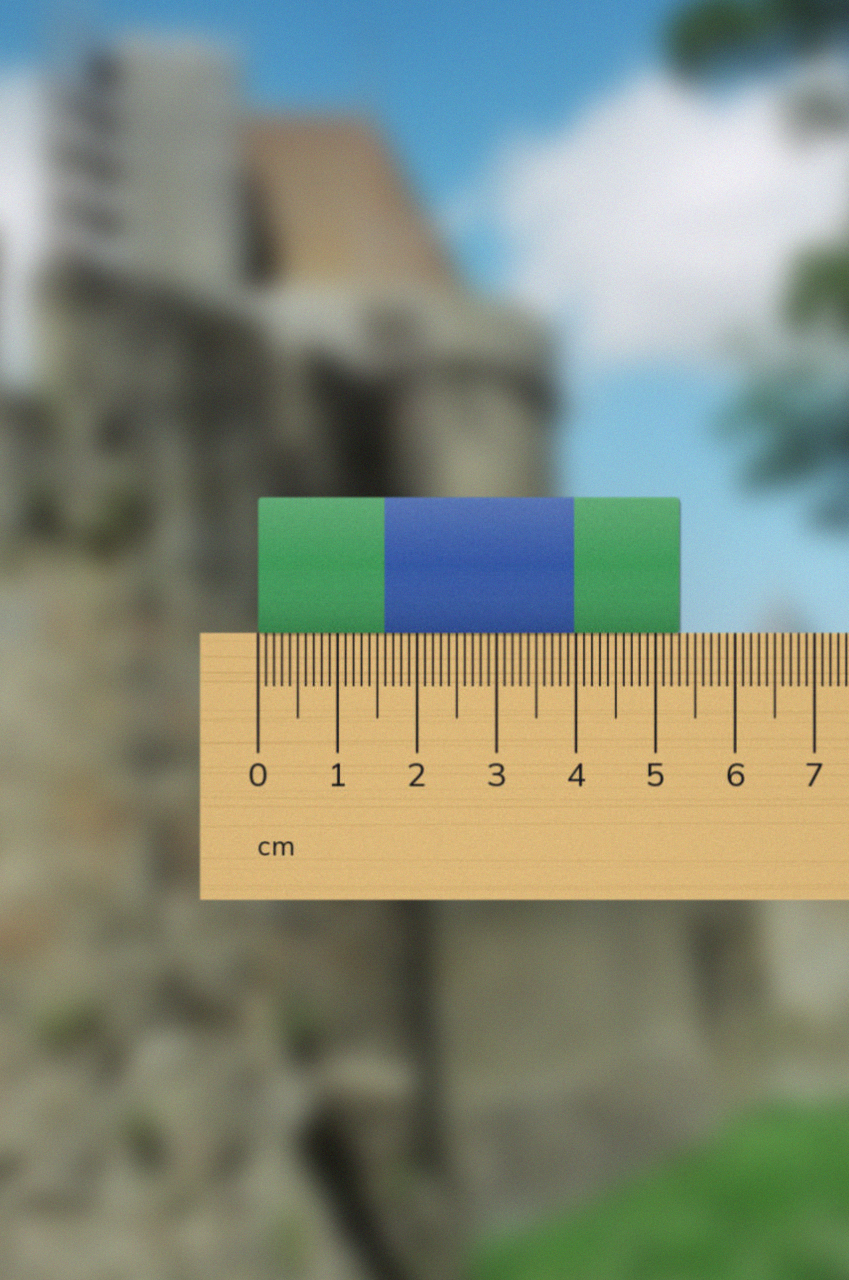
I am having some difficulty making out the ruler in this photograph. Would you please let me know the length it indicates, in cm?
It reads 5.3 cm
